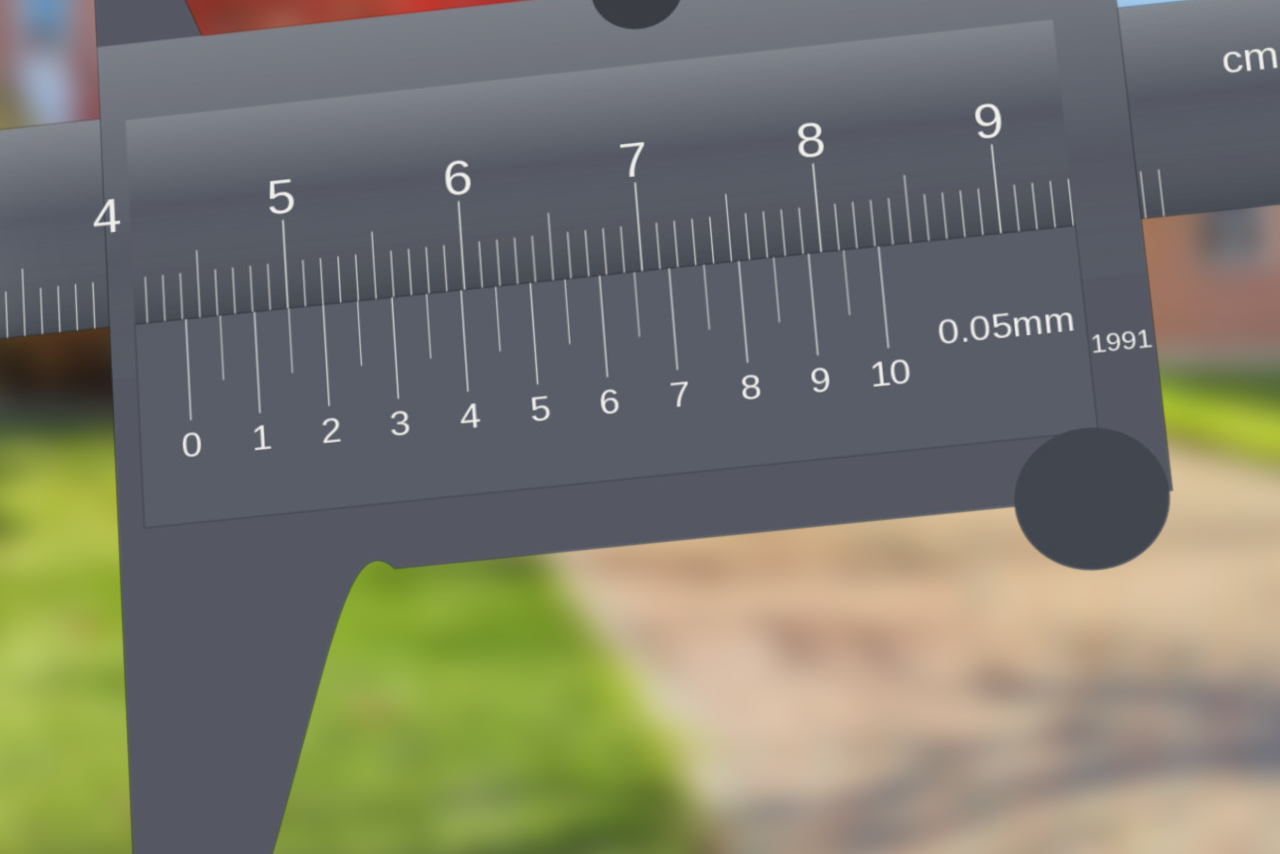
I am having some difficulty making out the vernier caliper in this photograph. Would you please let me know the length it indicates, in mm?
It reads 44.2 mm
